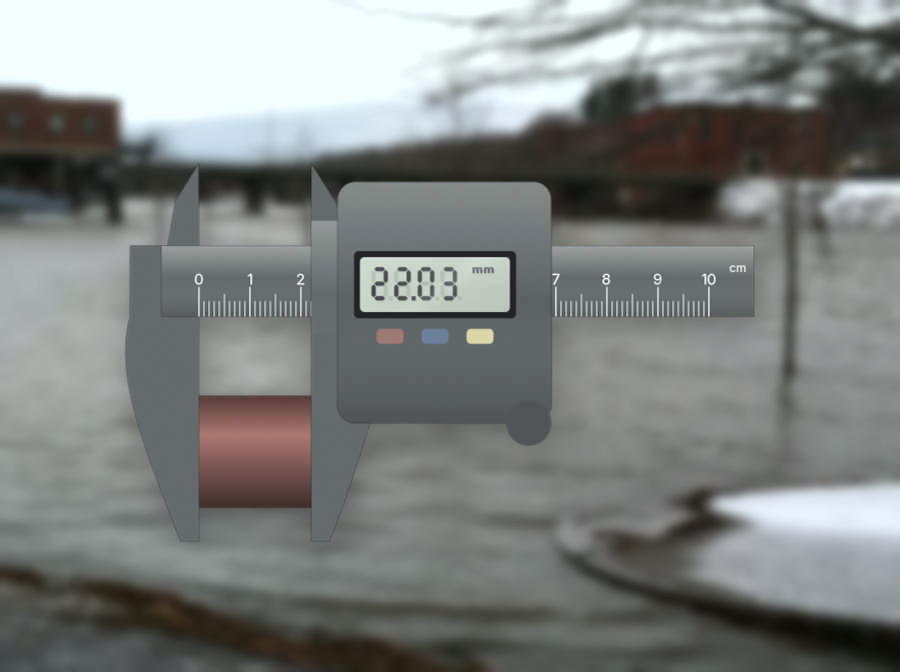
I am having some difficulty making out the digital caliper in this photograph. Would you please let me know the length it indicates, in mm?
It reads 22.03 mm
